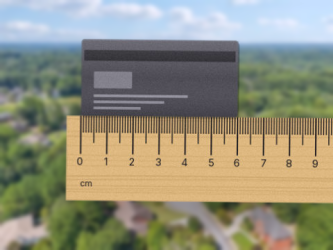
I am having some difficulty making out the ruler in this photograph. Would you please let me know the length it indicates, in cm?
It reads 6 cm
